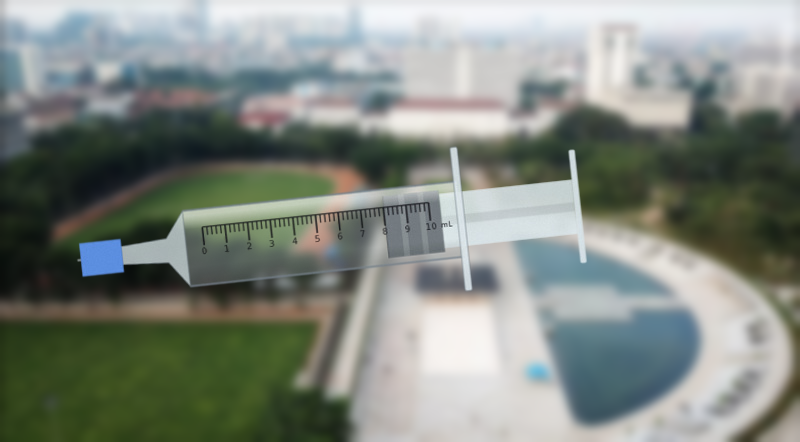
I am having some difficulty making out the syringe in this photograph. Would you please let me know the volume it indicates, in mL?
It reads 8 mL
